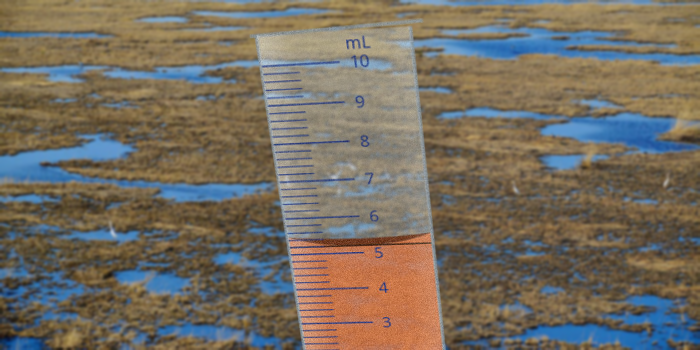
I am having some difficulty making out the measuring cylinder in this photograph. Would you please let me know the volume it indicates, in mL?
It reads 5.2 mL
